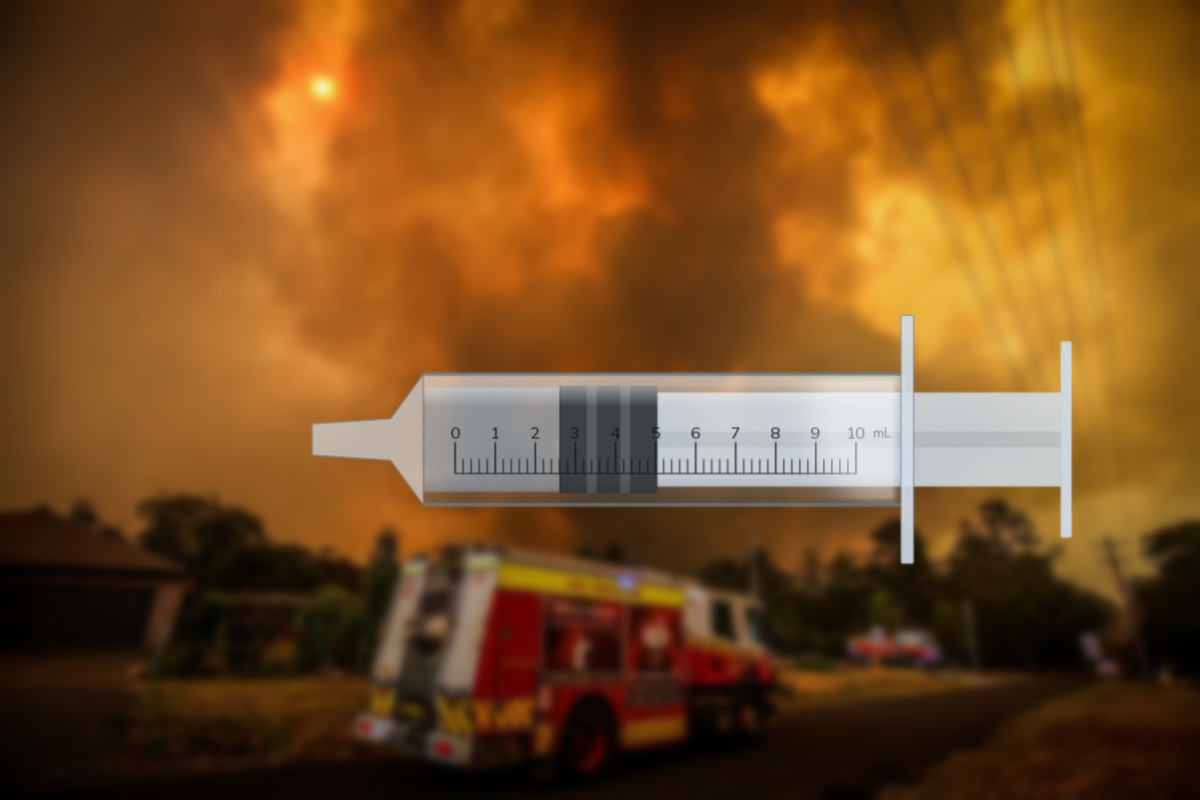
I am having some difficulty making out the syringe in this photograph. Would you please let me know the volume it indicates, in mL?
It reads 2.6 mL
